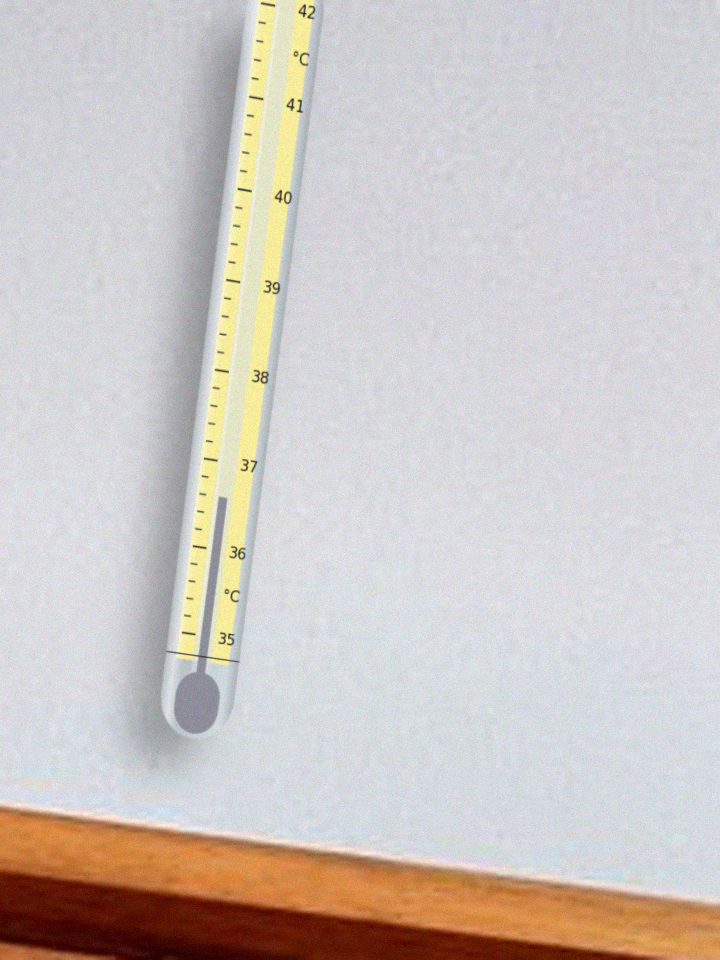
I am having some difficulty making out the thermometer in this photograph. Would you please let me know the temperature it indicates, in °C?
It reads 36.6 °C
